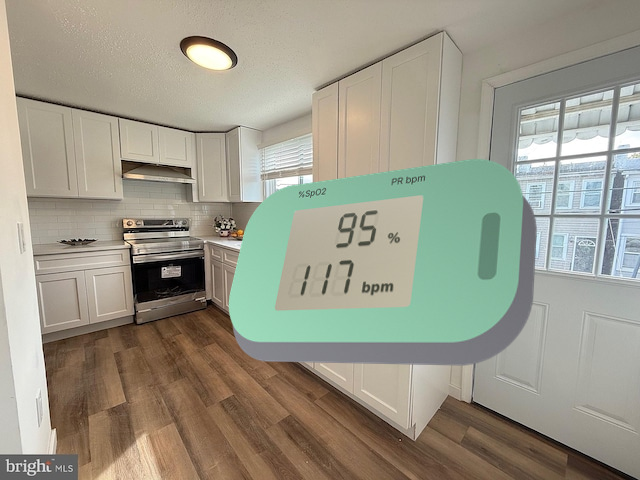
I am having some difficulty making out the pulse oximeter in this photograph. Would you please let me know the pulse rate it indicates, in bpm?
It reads 117 bpm
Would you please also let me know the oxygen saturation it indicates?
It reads 95 %
